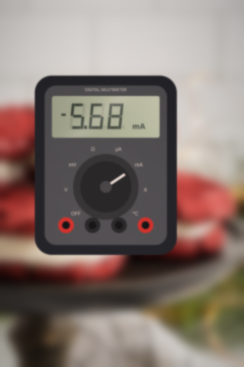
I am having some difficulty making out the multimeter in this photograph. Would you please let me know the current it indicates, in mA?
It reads -5.68 mA
